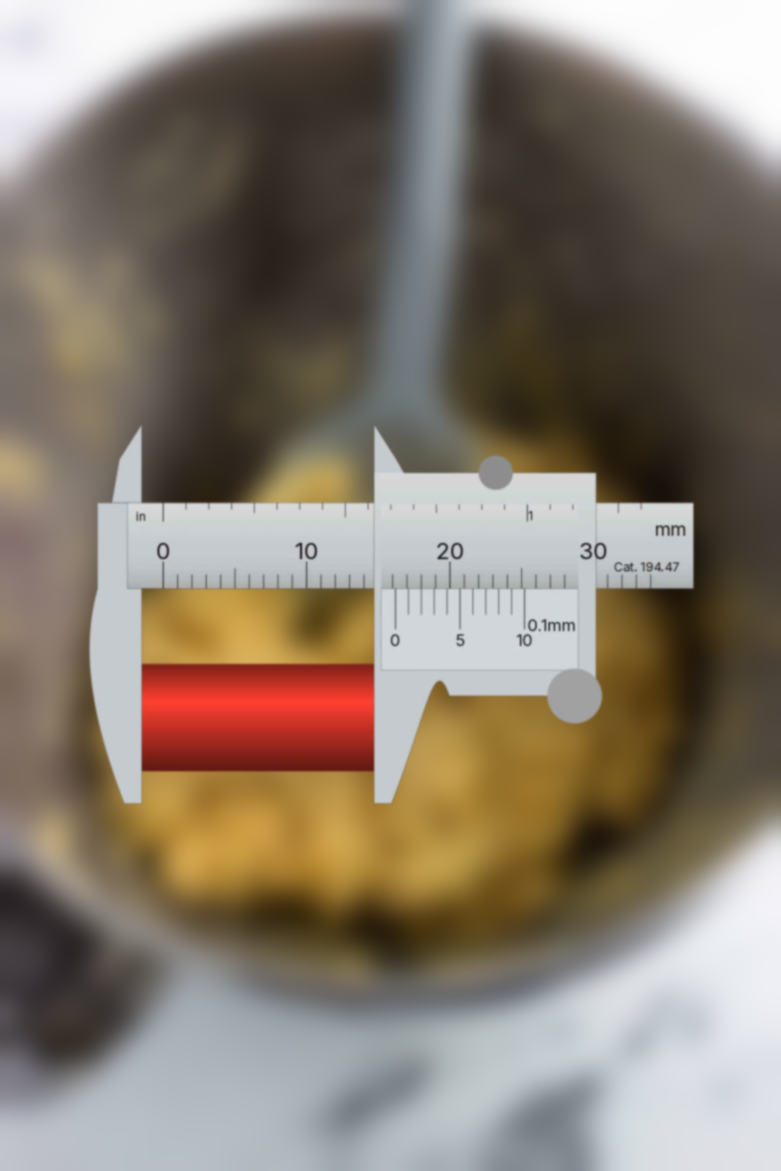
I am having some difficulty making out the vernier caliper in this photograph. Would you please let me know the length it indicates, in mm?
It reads 16.2 mm
